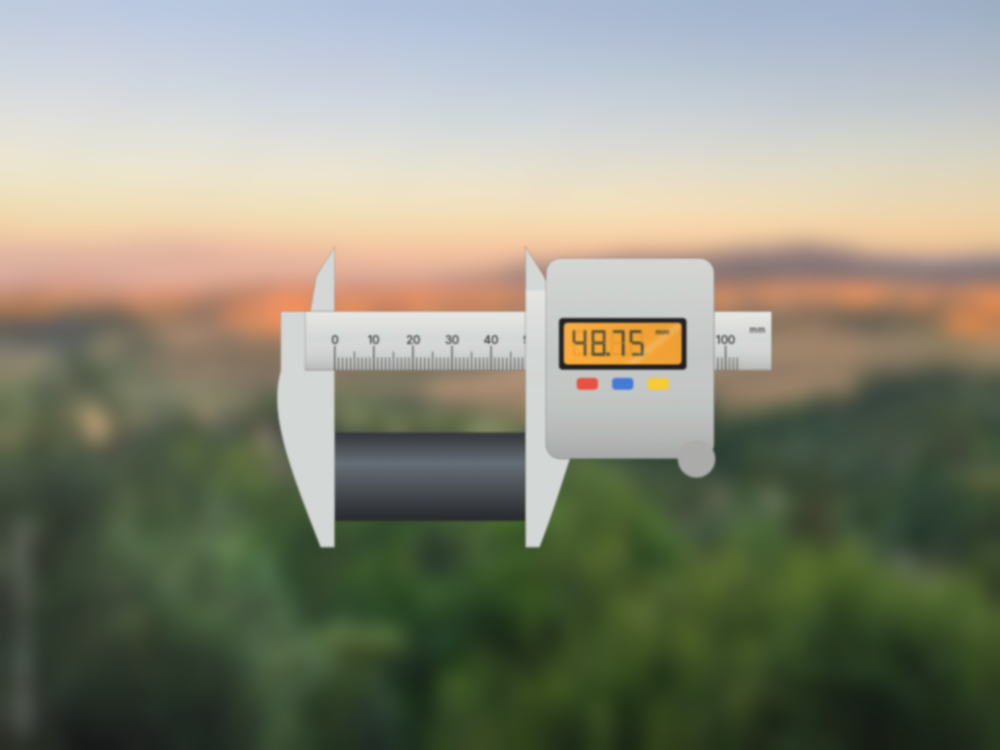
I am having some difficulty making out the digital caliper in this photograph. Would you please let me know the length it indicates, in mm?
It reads 48.75 mm
